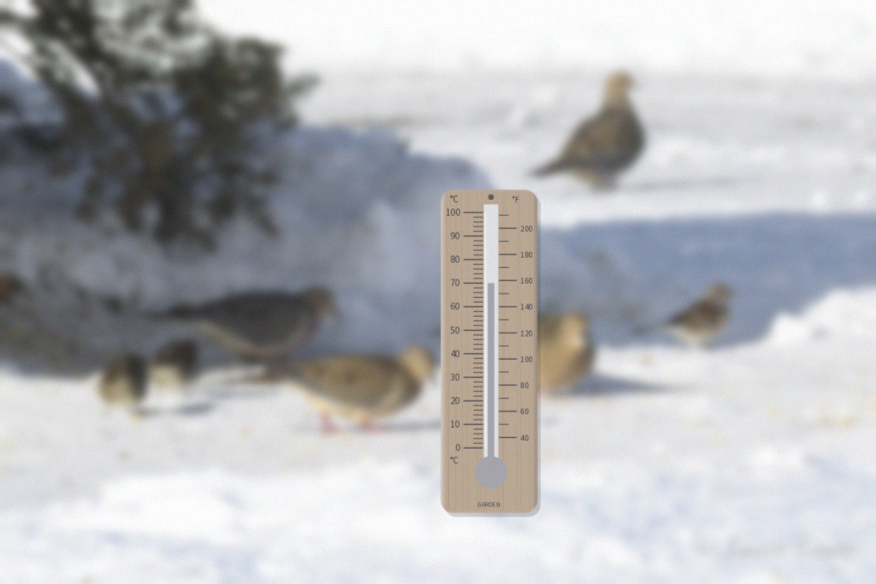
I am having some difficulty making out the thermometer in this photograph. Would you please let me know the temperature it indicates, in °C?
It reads 70 °C
